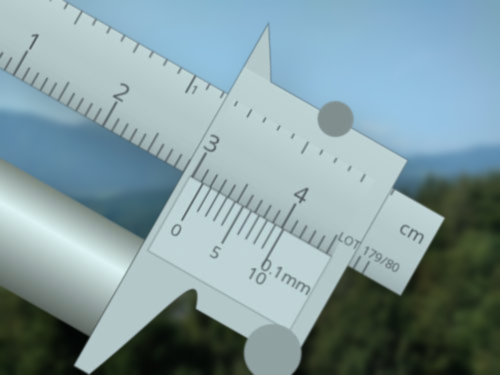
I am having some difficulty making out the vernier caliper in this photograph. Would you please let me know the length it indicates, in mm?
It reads 31.2 mm
